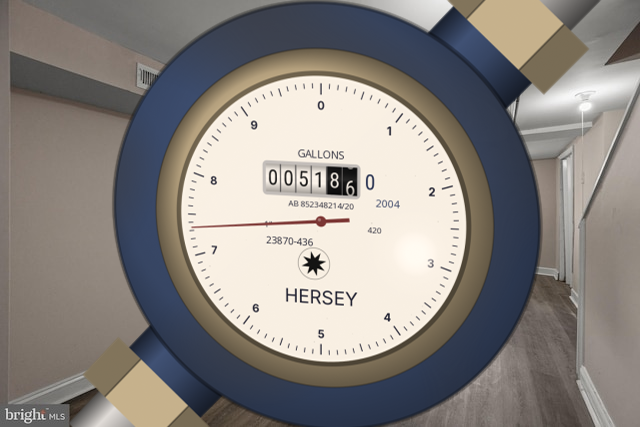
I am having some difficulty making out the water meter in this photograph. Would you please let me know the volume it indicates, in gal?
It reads 51857.3 gal
